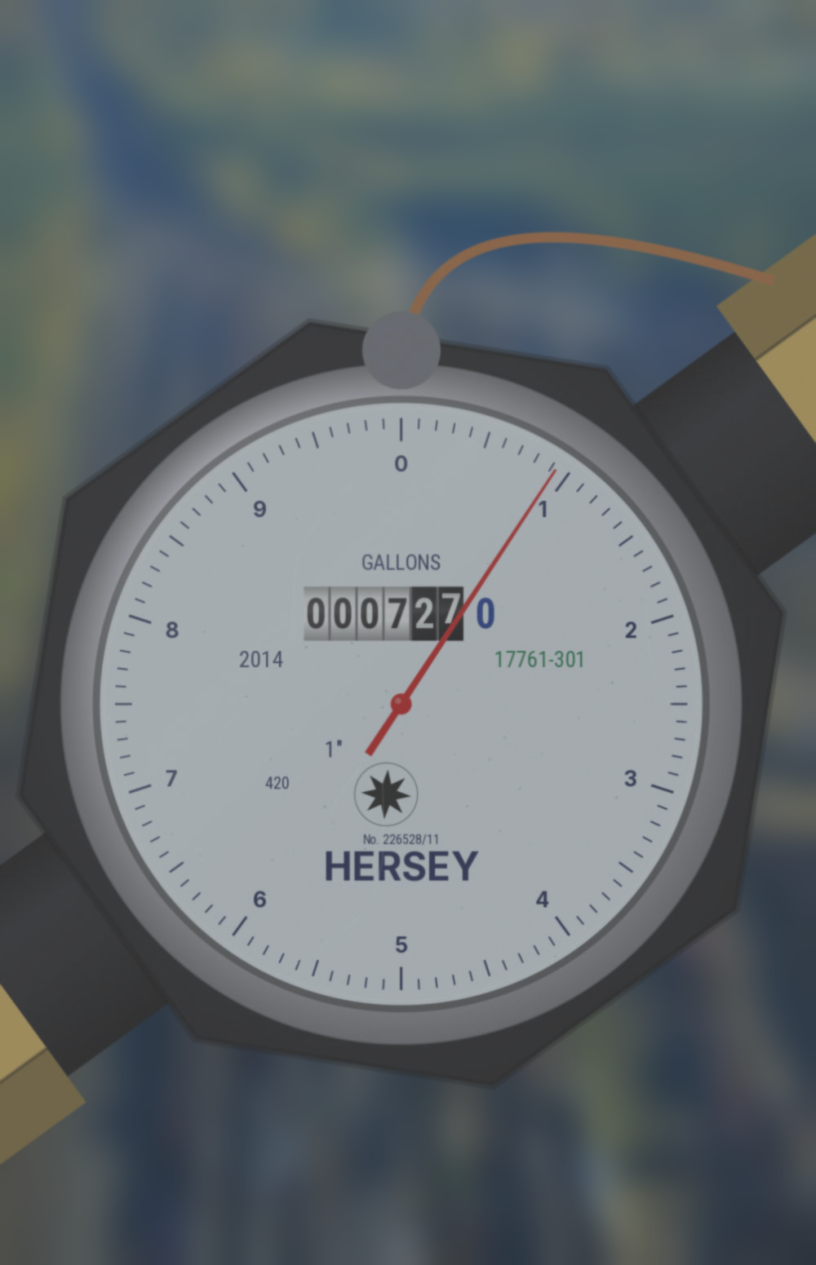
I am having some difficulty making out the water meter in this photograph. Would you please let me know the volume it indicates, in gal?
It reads 7270.9 gal
